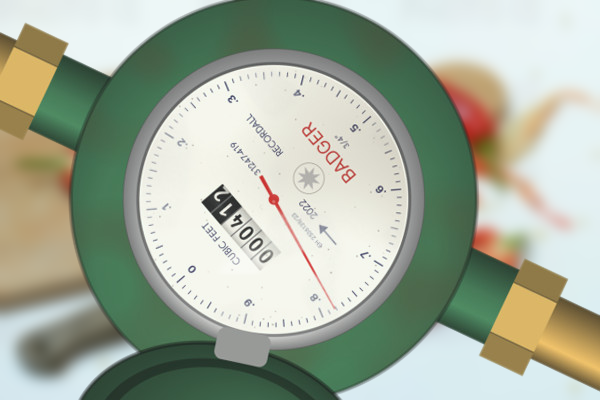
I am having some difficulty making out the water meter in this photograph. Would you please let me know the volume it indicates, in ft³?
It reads 411.78 ft³
